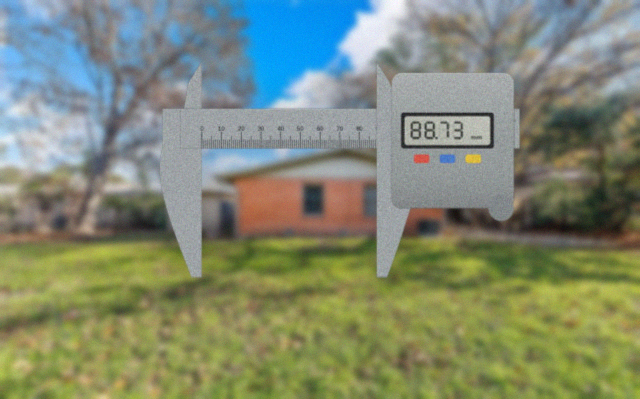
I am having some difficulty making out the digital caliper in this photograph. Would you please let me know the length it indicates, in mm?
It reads 88.73 mm
